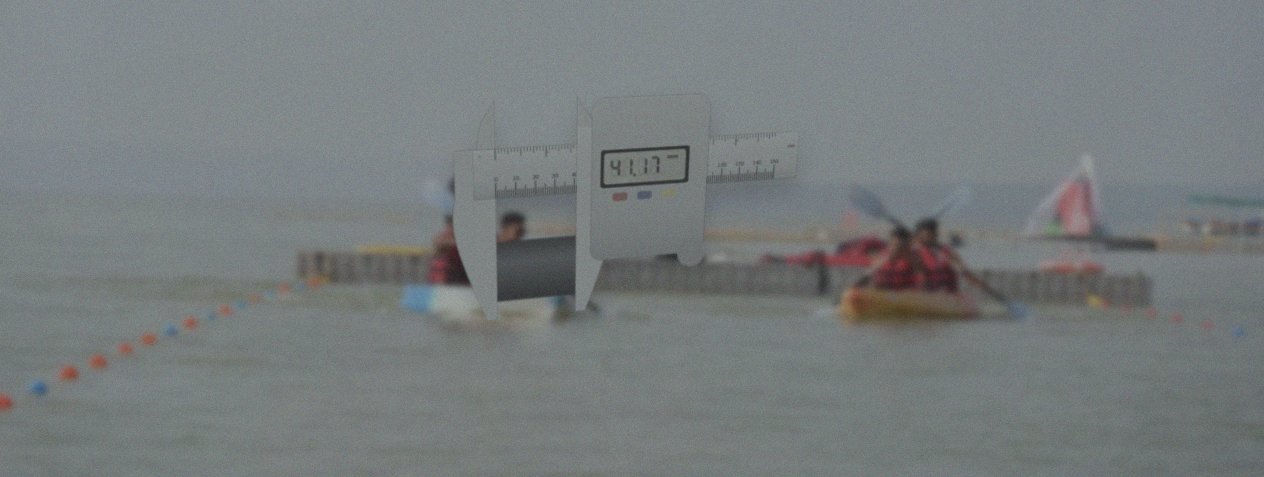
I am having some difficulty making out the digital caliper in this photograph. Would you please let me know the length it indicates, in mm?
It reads 41.17 mm
